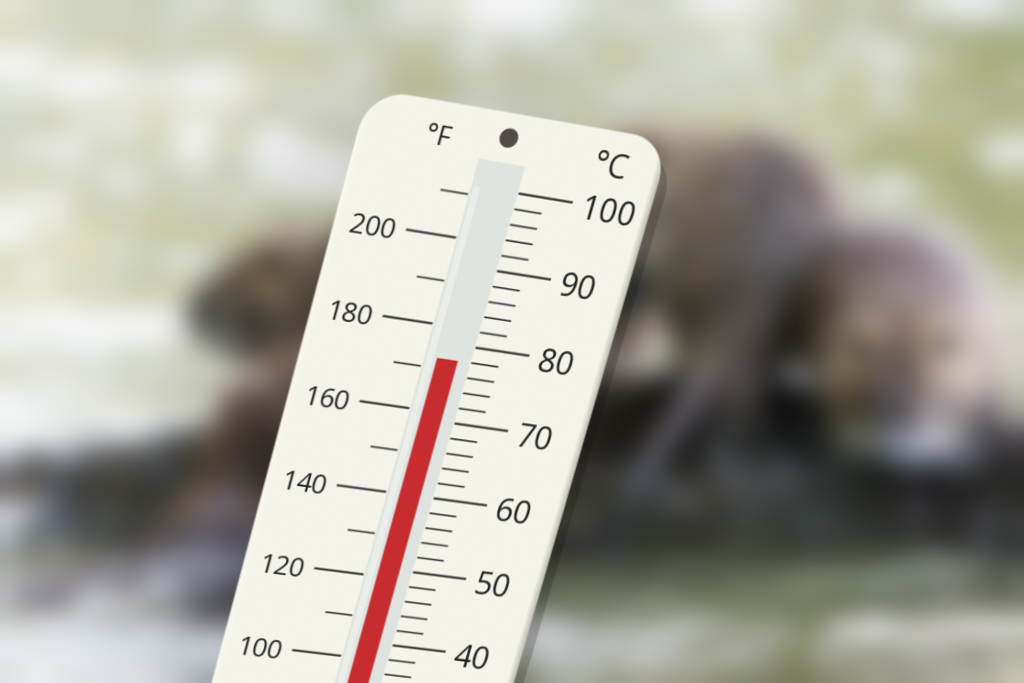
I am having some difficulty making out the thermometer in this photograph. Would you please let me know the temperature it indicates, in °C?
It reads 78 °C
